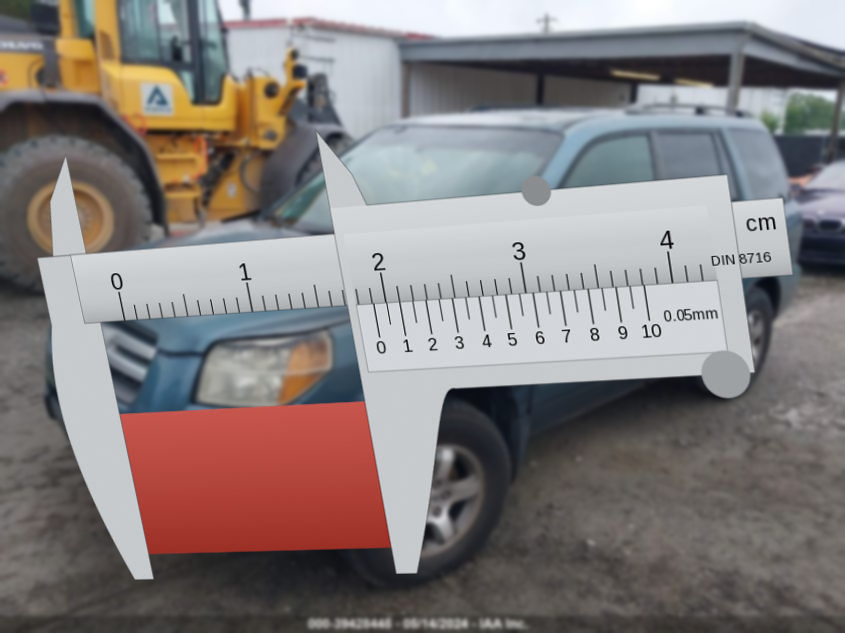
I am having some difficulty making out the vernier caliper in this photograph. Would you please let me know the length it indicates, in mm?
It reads 19.1 mm
